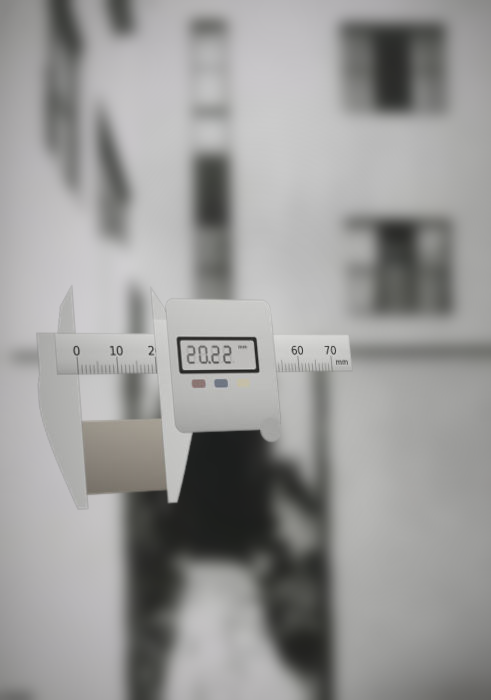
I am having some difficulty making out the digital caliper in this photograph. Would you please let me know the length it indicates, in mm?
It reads 20.22 mm
